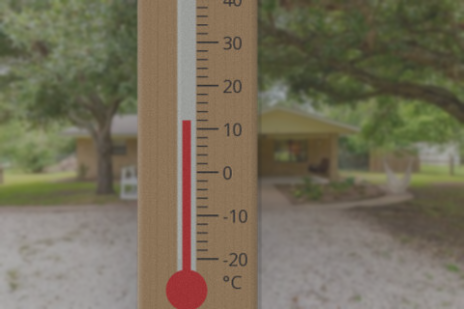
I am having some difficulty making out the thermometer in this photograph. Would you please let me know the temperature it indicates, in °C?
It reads 12 °C
